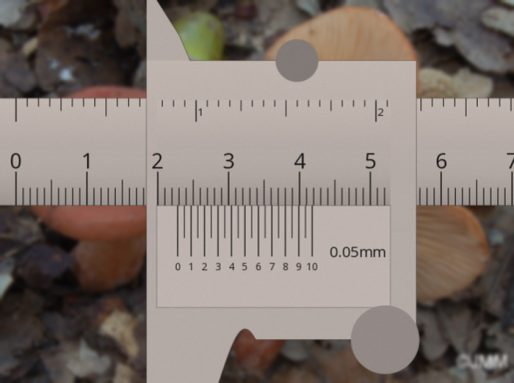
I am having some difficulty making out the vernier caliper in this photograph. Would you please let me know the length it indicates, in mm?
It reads 22.8 mm
